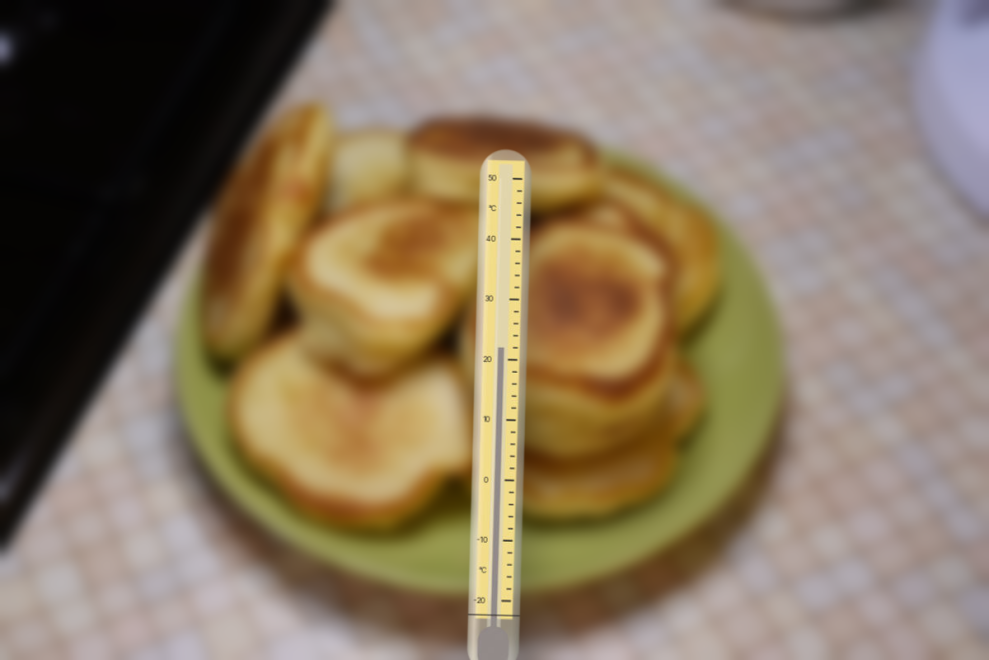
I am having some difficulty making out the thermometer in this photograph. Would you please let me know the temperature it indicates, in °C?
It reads 22 °C
